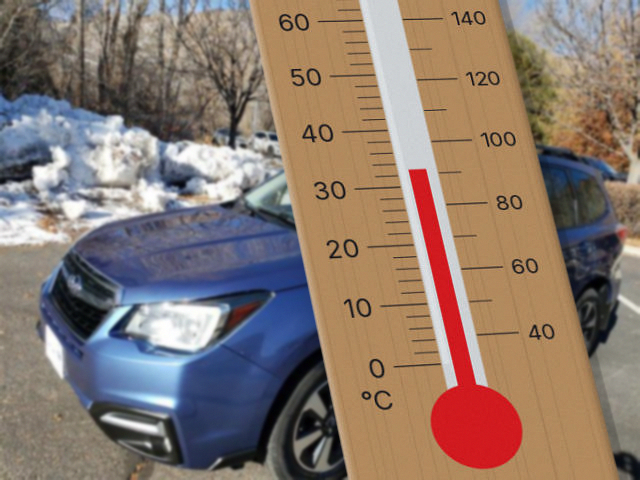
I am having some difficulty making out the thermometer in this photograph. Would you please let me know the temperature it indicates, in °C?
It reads 33 °C
